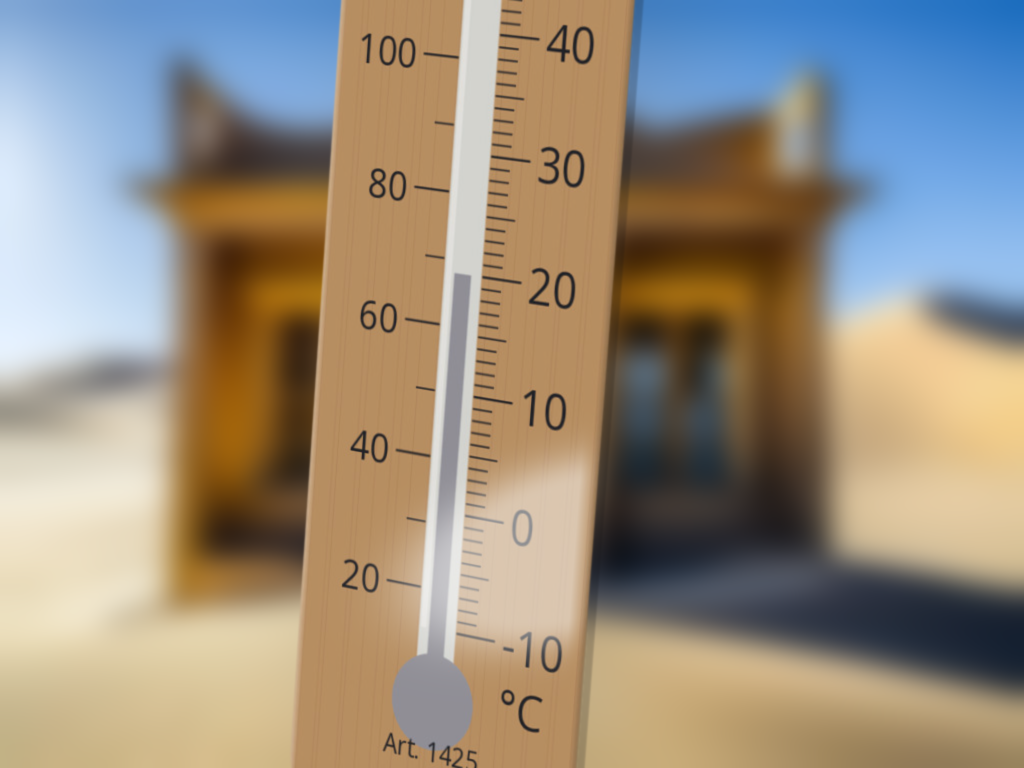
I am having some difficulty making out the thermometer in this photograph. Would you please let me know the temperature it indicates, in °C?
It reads 20 °C
